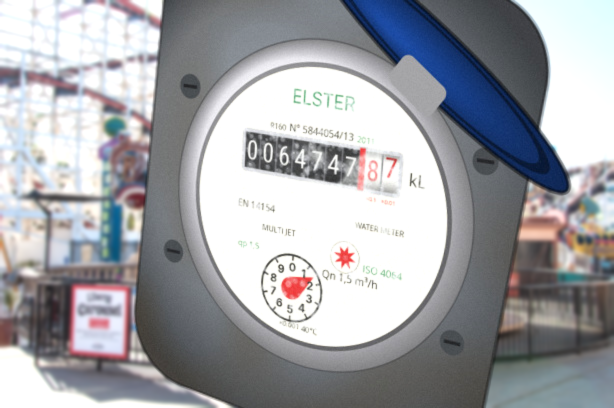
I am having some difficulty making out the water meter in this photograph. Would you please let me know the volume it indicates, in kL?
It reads 64747.871 kL
